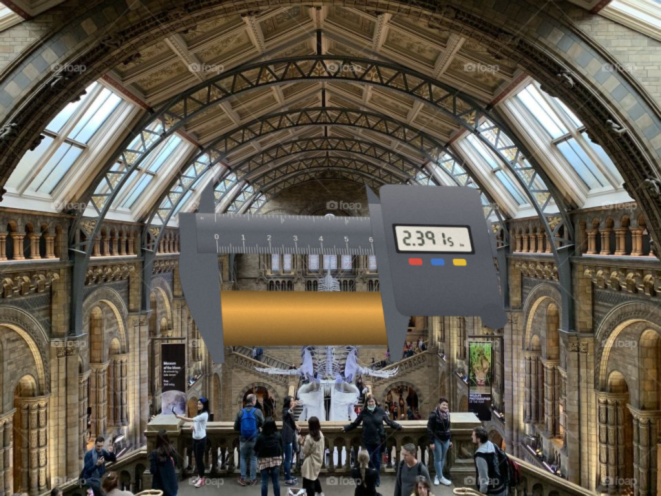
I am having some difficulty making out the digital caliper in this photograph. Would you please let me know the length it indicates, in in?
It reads 2.3915 in
